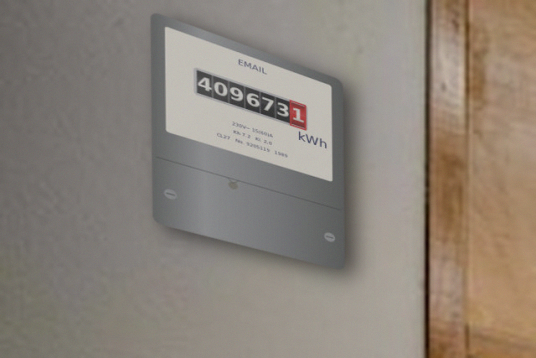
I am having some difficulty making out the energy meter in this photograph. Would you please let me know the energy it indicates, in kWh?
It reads 409673.1 kWh
